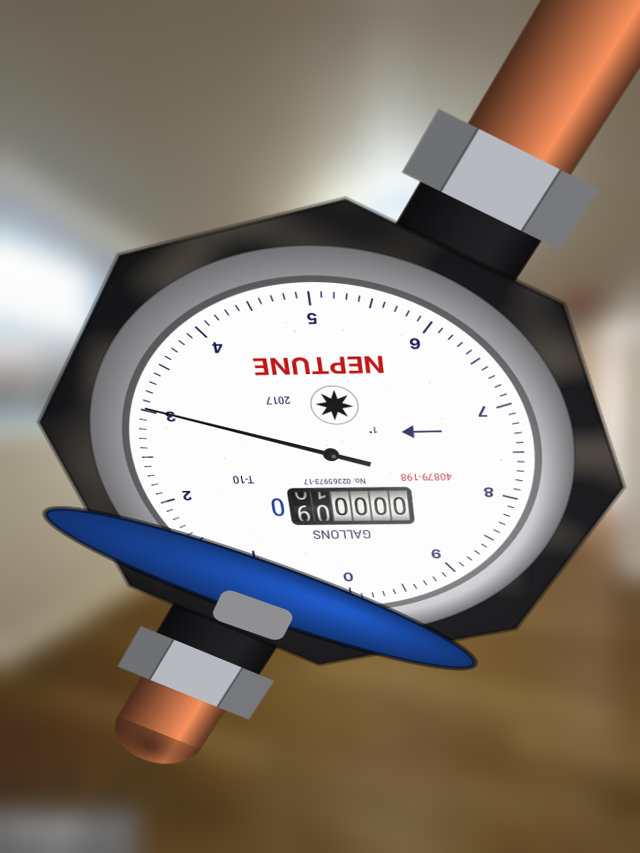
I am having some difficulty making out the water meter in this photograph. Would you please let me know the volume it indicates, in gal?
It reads 93.0 gal
